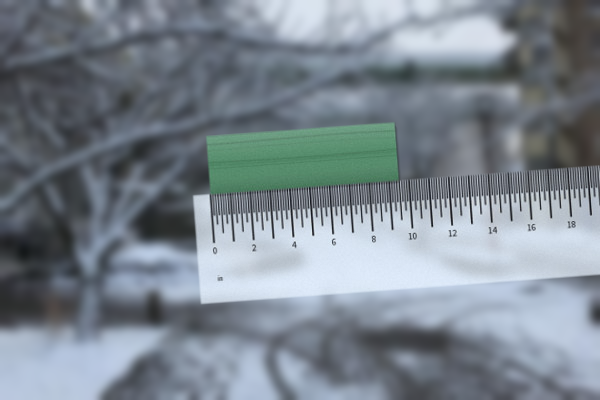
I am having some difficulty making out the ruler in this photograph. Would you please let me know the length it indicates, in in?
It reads 9.5 in
